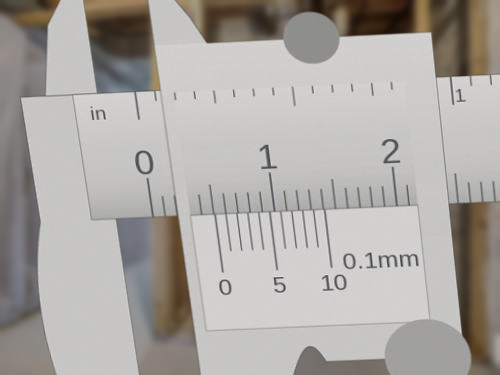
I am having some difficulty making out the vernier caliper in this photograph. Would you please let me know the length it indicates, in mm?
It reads 5.1 mm
